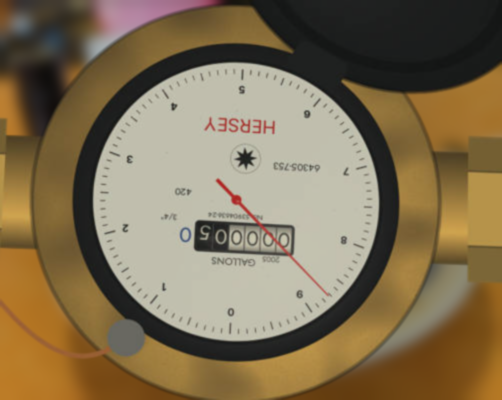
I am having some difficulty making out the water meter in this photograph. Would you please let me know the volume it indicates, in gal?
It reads 48.7 gal
